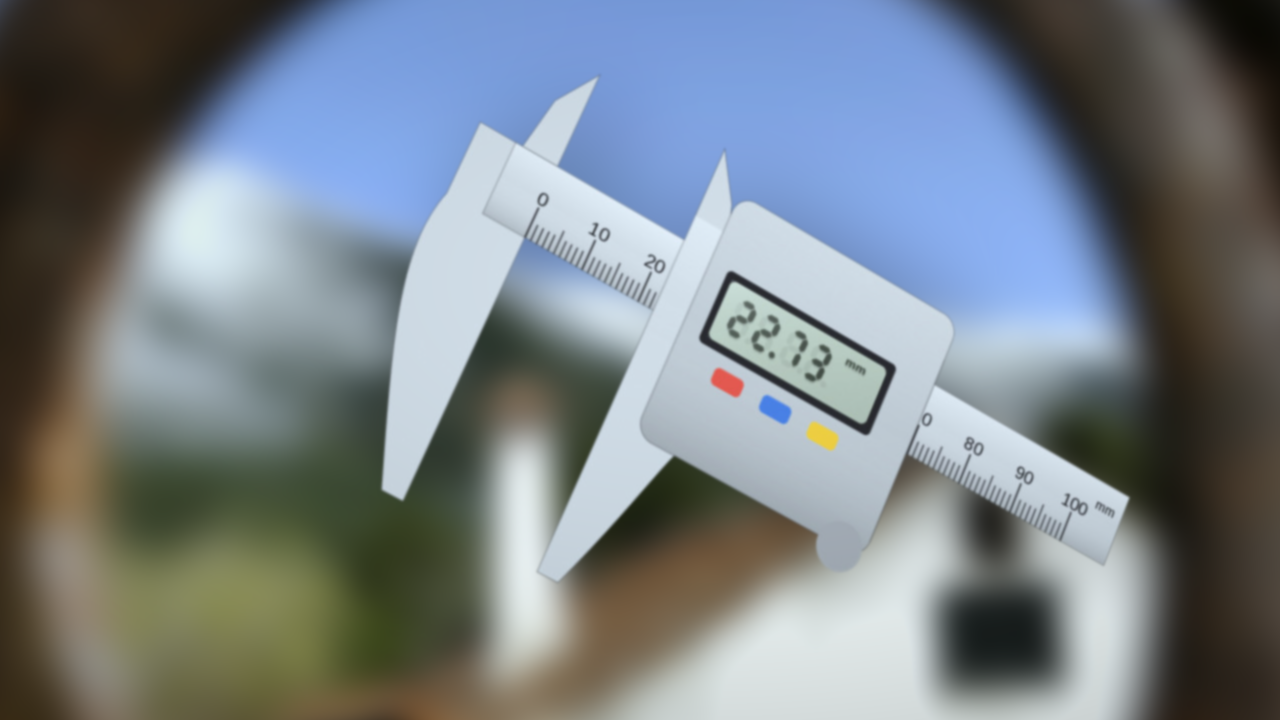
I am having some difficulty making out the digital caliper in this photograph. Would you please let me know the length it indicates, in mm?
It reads 22.73 mm
